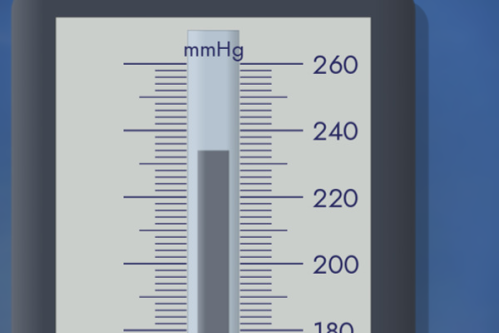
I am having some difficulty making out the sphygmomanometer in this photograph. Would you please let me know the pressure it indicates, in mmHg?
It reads 234 mmHg
